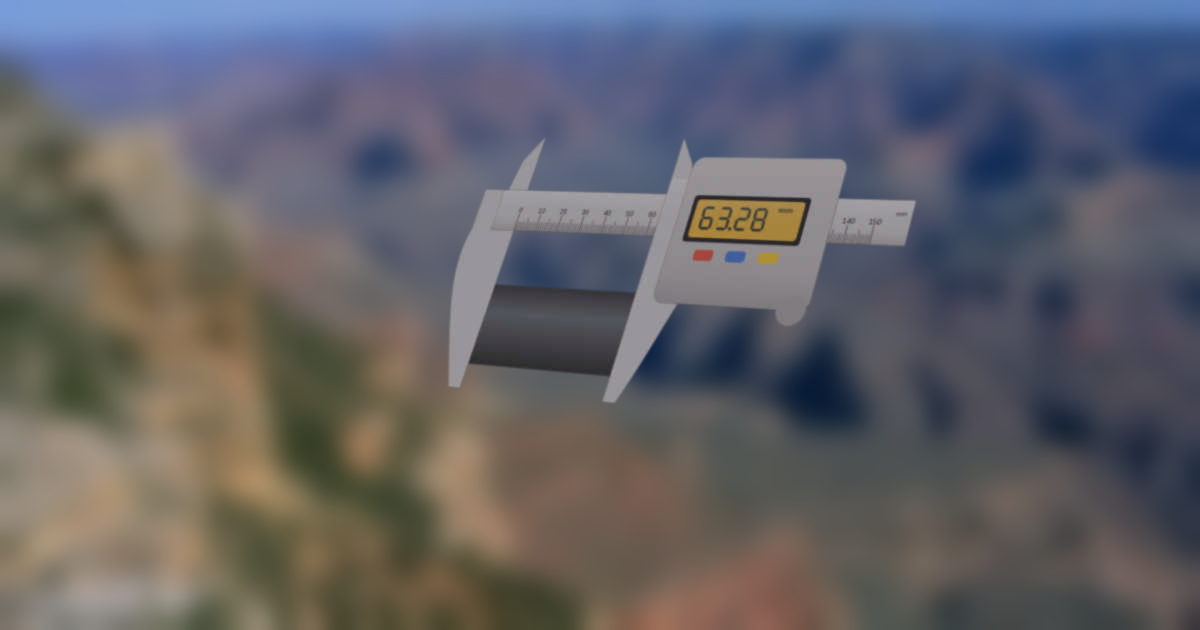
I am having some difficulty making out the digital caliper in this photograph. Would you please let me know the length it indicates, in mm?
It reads 63.28 mm
